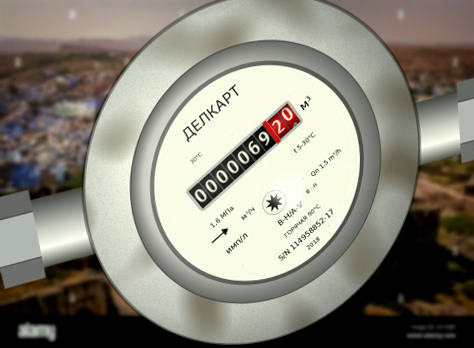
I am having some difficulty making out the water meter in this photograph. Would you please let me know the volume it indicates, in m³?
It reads 69.20 m³
